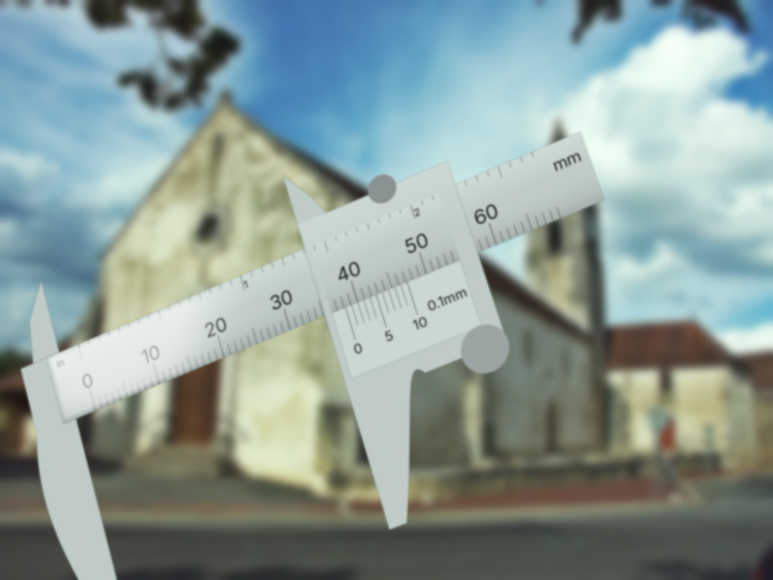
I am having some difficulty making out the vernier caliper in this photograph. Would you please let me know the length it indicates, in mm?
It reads 38.2 mm
